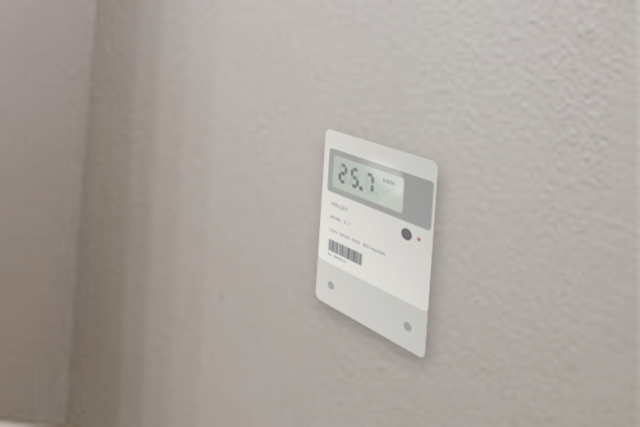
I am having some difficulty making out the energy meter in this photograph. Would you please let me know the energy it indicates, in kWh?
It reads 25.7 kWh
